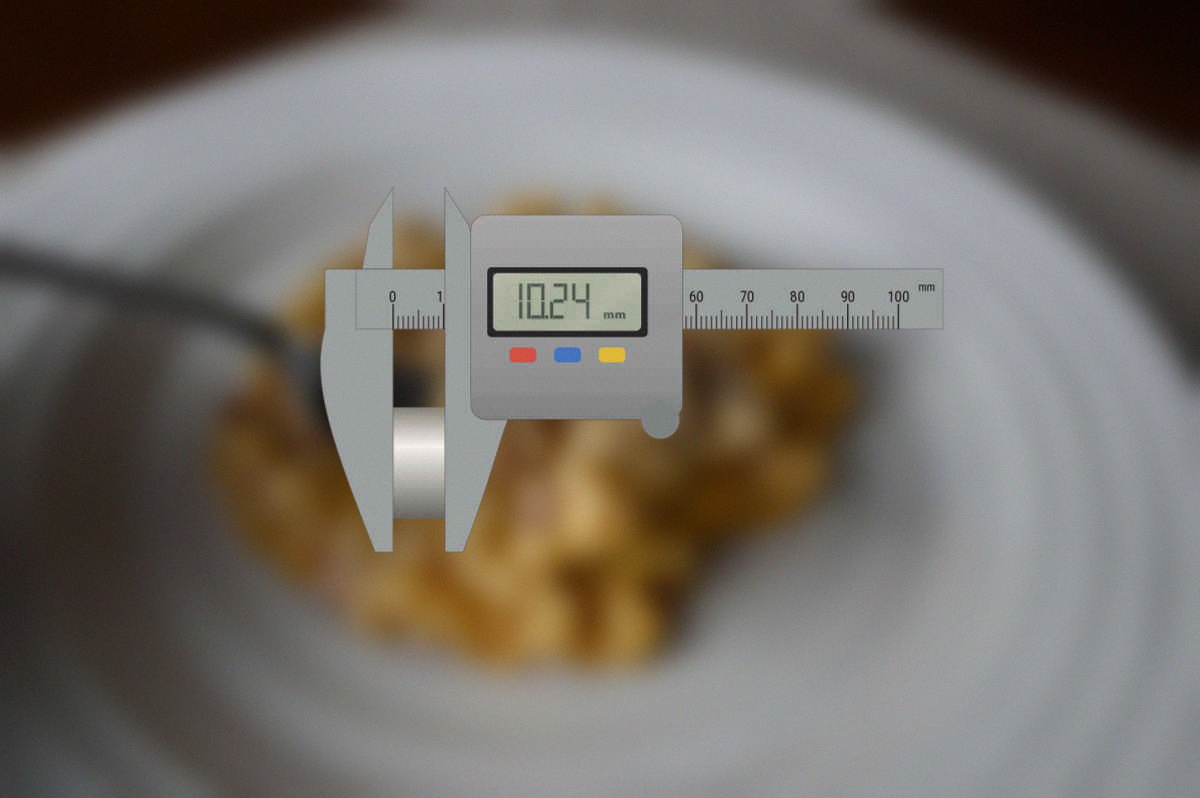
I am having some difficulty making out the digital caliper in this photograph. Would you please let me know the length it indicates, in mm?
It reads 10.24 mm
